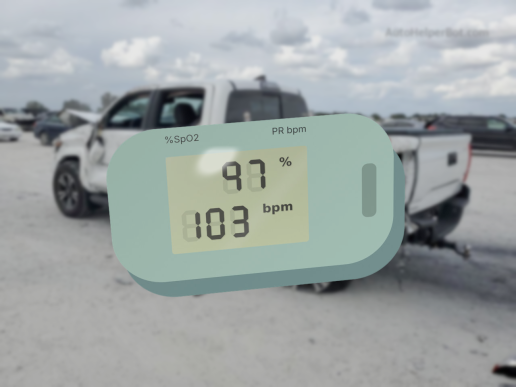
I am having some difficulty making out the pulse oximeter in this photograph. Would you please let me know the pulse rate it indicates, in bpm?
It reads 103 bpm
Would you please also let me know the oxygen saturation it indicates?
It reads 97 %
